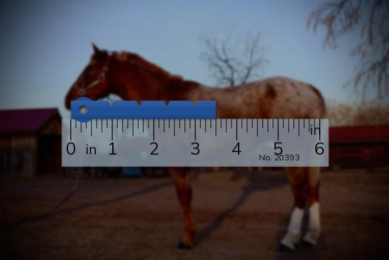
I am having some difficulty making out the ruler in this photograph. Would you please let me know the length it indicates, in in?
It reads 3.5 in
